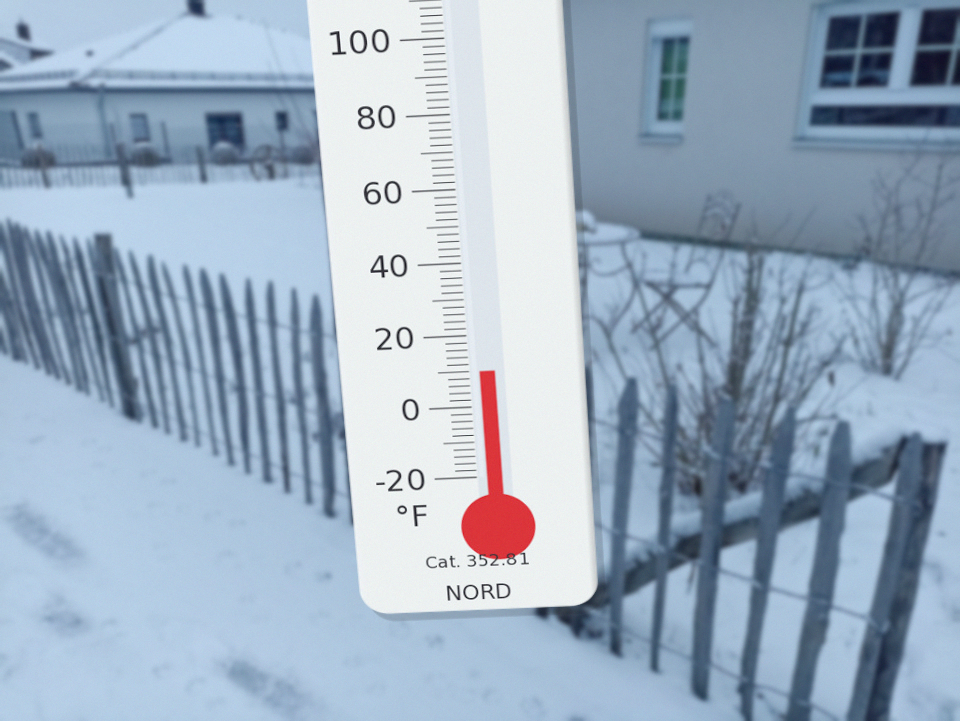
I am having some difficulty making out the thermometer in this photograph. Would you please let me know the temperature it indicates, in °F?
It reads 10 °F
